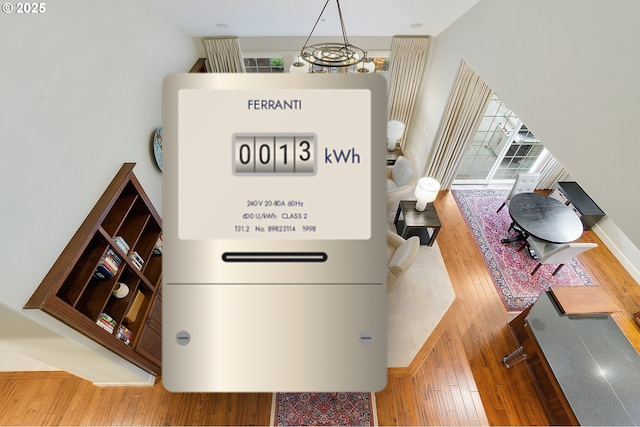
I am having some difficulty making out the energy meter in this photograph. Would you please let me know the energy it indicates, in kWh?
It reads 13 kWh
